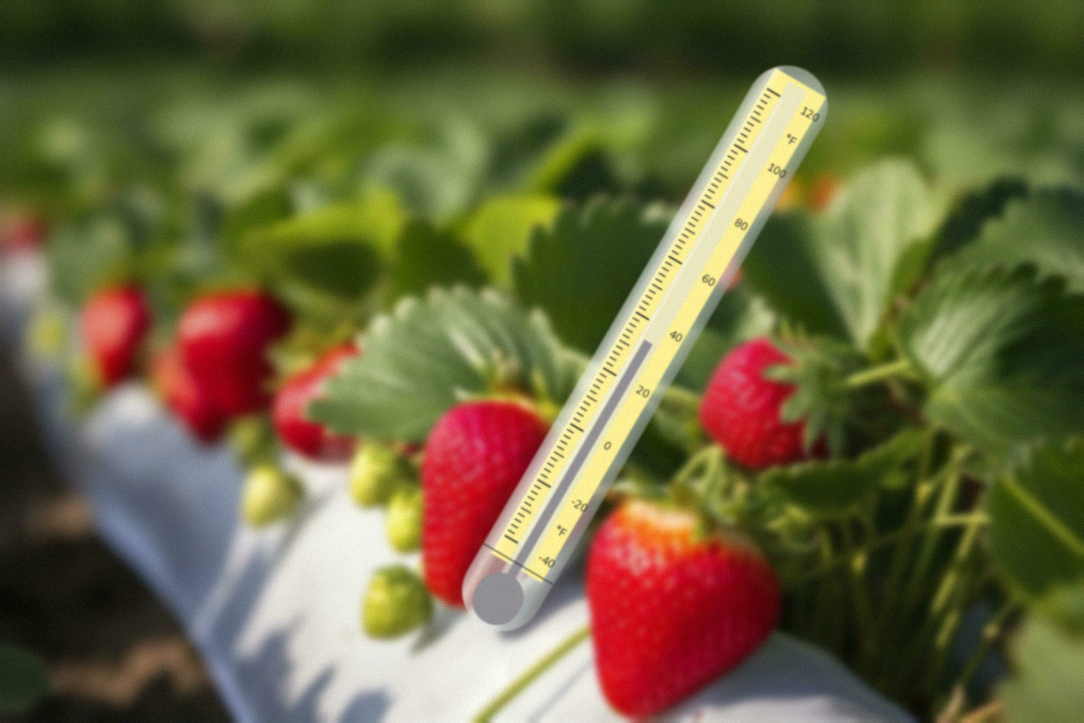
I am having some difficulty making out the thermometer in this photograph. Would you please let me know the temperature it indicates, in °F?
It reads 34 °F
